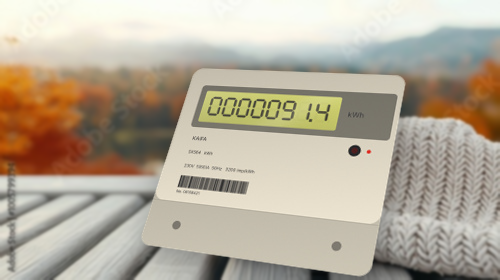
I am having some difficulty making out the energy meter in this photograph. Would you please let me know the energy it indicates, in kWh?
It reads 91.4 kWh
